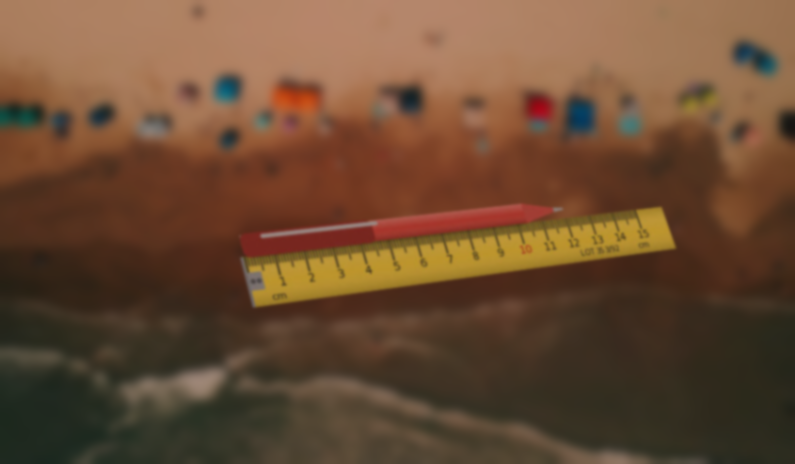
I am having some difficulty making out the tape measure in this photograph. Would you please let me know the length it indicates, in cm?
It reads 12 cm
